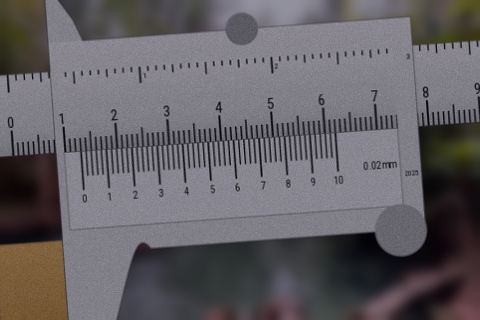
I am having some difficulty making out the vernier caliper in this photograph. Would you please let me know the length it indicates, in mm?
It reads 13.0 mm
